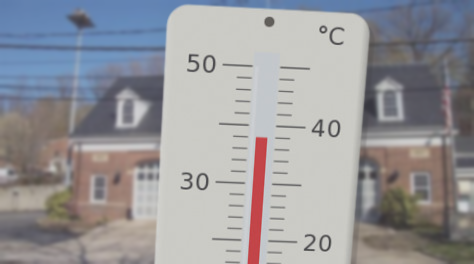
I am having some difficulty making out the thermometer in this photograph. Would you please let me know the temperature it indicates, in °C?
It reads 38 °C
